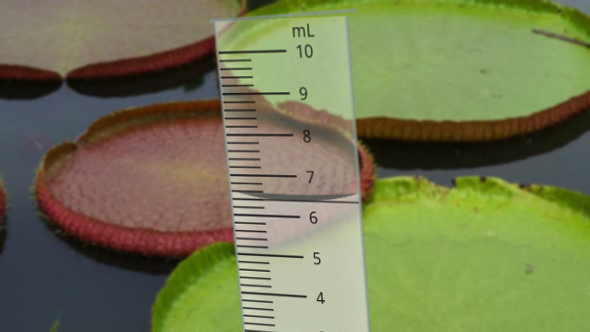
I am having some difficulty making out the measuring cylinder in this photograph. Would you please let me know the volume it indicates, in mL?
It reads 6.4 mL
